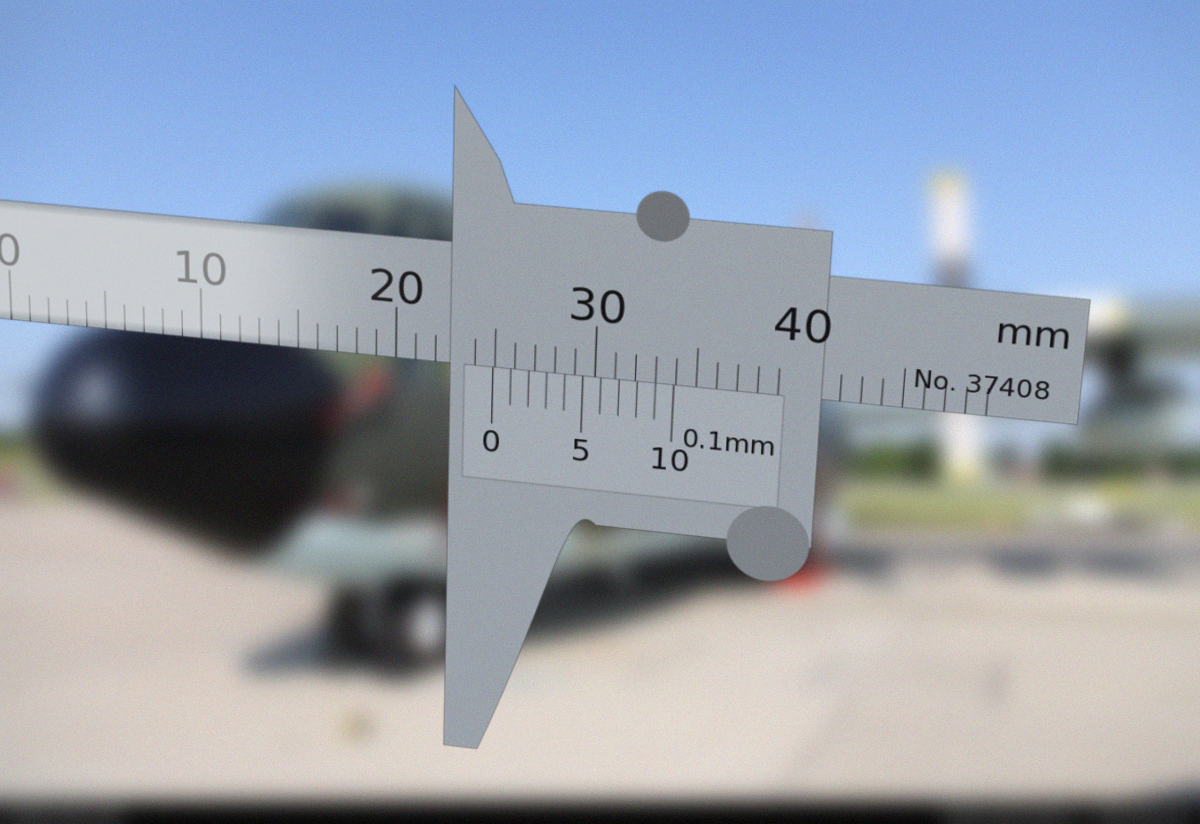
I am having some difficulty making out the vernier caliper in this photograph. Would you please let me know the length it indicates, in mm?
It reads 24.9 mm
